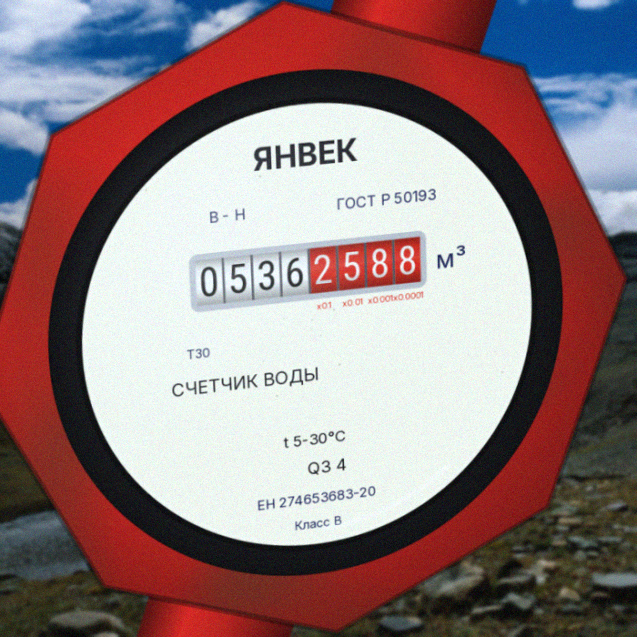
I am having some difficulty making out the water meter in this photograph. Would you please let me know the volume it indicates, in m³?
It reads 536.2588 m³
